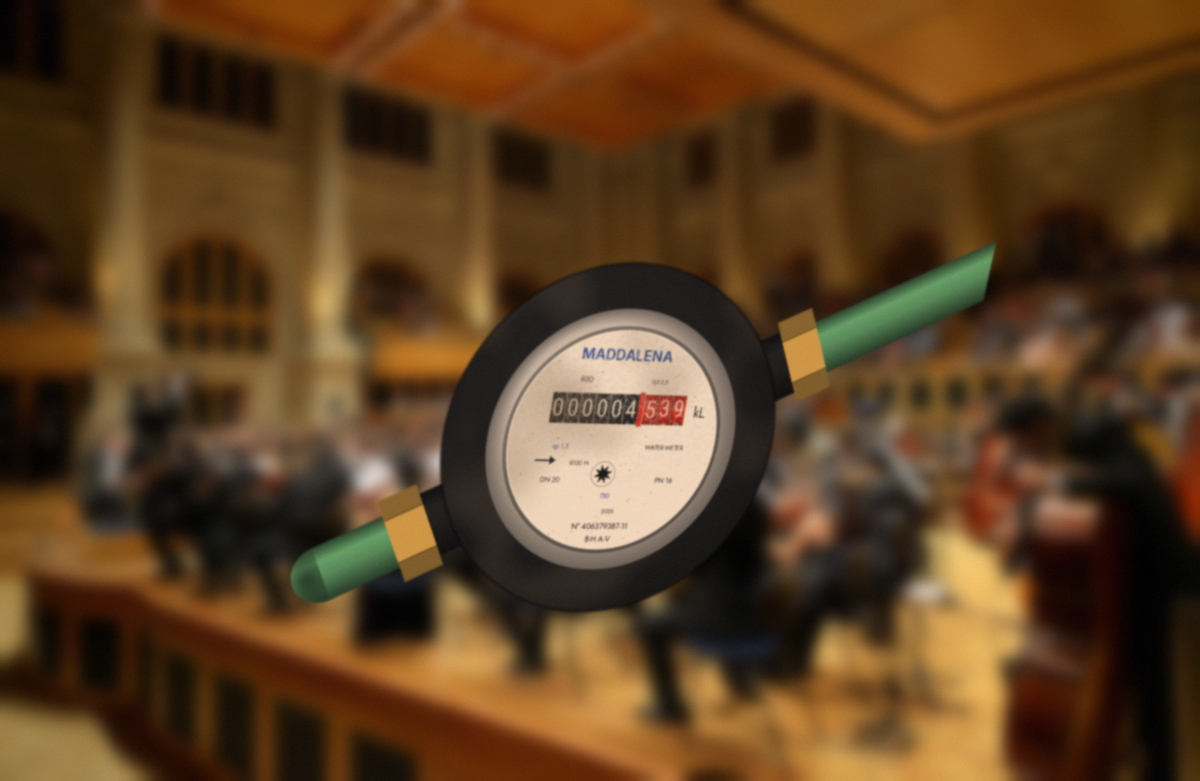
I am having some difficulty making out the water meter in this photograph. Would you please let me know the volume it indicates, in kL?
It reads 4.539 kL
